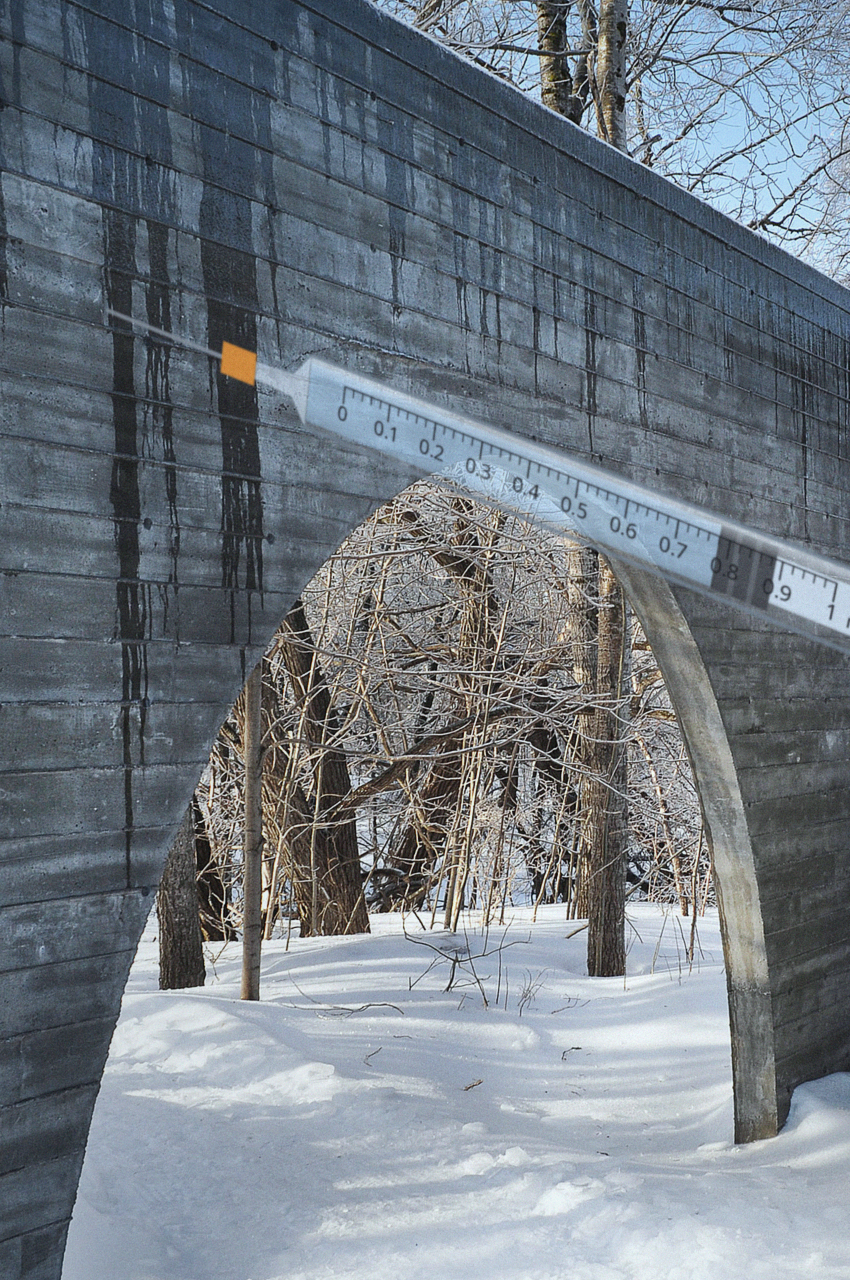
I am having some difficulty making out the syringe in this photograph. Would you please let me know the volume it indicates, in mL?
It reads 0.78 mL
